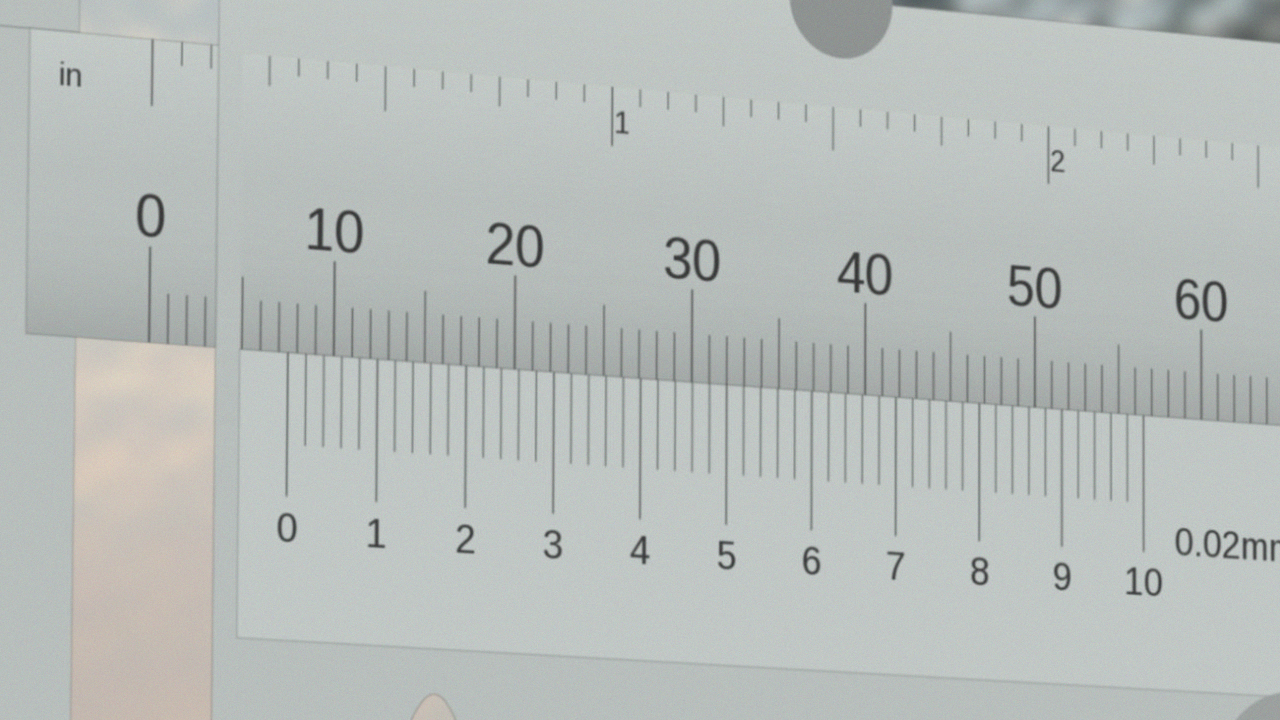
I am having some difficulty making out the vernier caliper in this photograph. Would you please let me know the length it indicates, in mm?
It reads 7.5 mm
